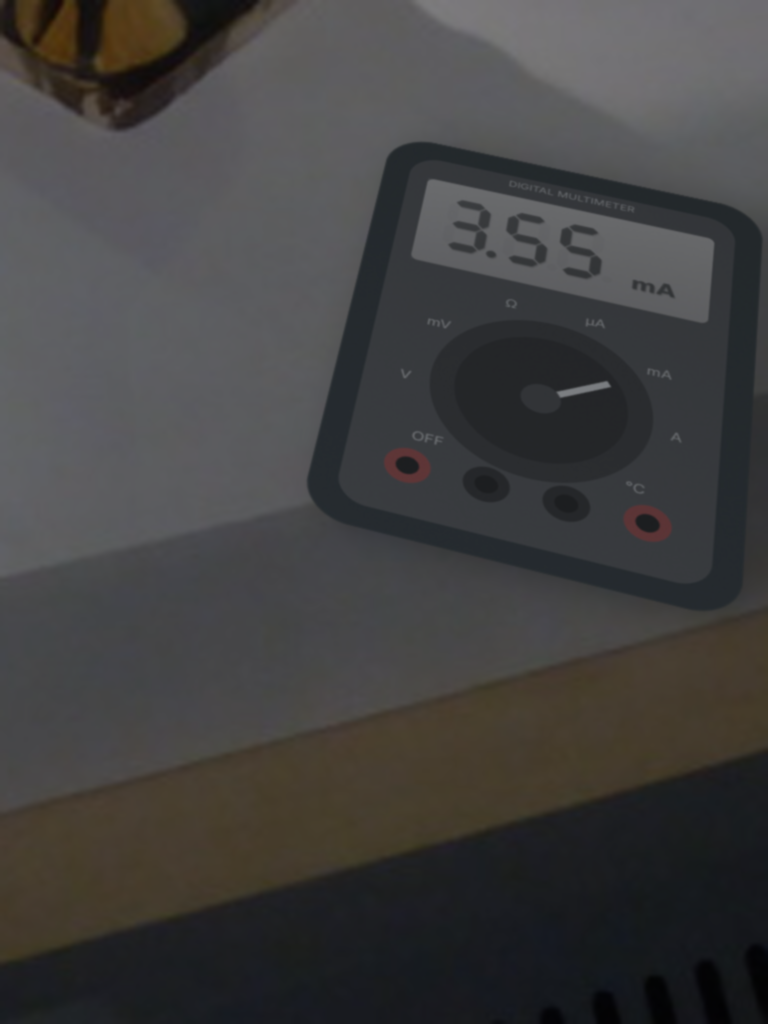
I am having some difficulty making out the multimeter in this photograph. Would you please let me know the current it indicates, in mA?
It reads 3.55 mA
